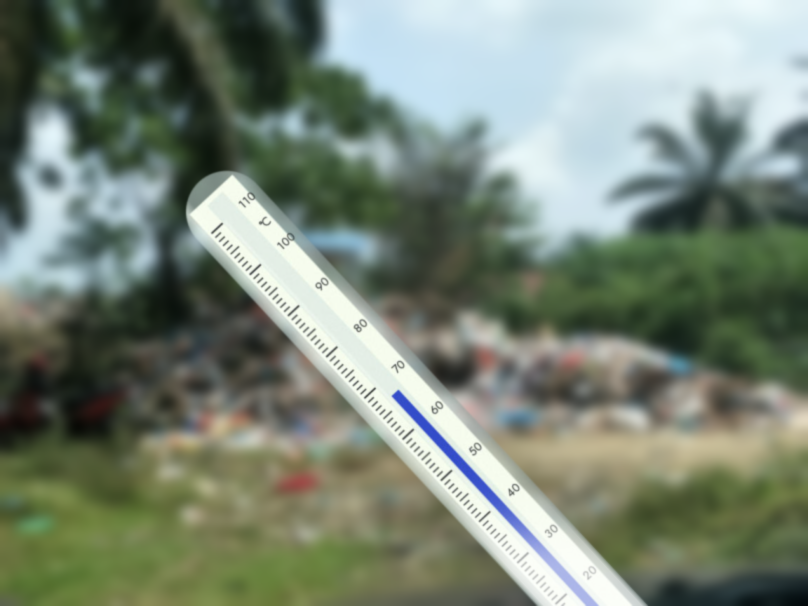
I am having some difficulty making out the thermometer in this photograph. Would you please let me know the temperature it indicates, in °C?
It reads 67 °C
